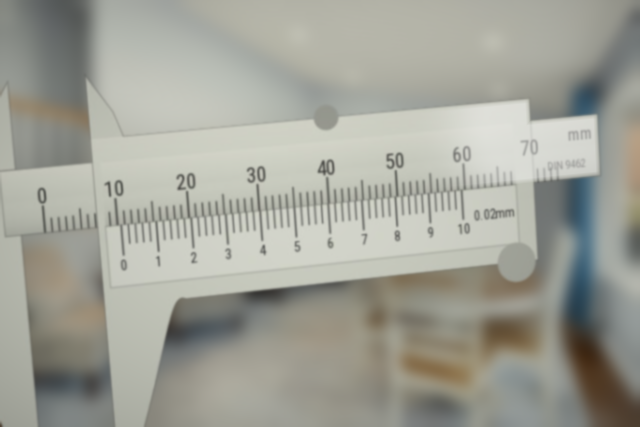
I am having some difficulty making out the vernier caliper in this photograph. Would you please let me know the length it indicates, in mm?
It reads 10.5 mm
